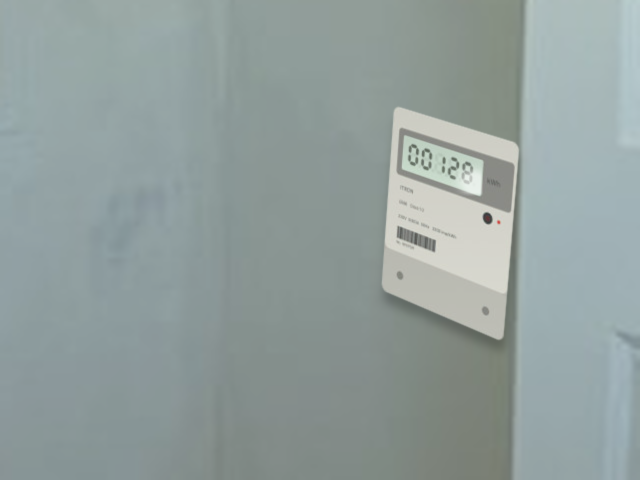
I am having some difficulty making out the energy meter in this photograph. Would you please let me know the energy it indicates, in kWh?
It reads 128 kWh
